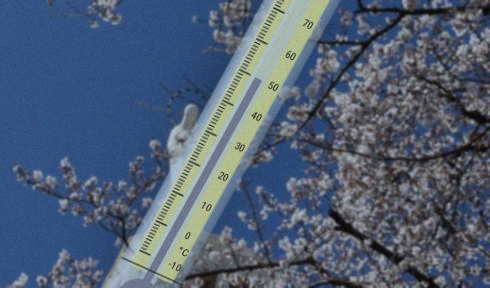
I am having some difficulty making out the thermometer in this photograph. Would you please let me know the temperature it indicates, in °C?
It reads 50 °C
